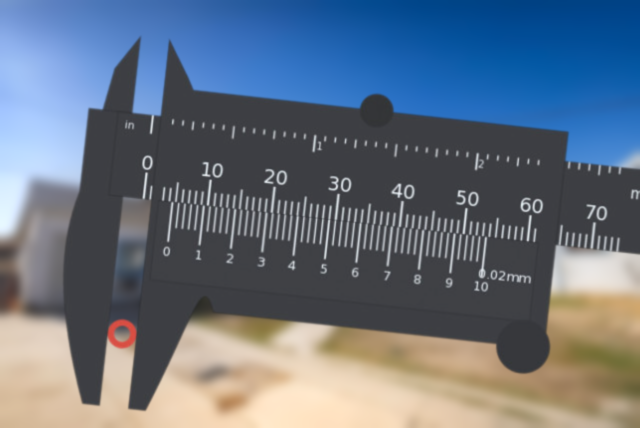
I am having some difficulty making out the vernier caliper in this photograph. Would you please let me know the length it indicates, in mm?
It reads 4.5 mm
